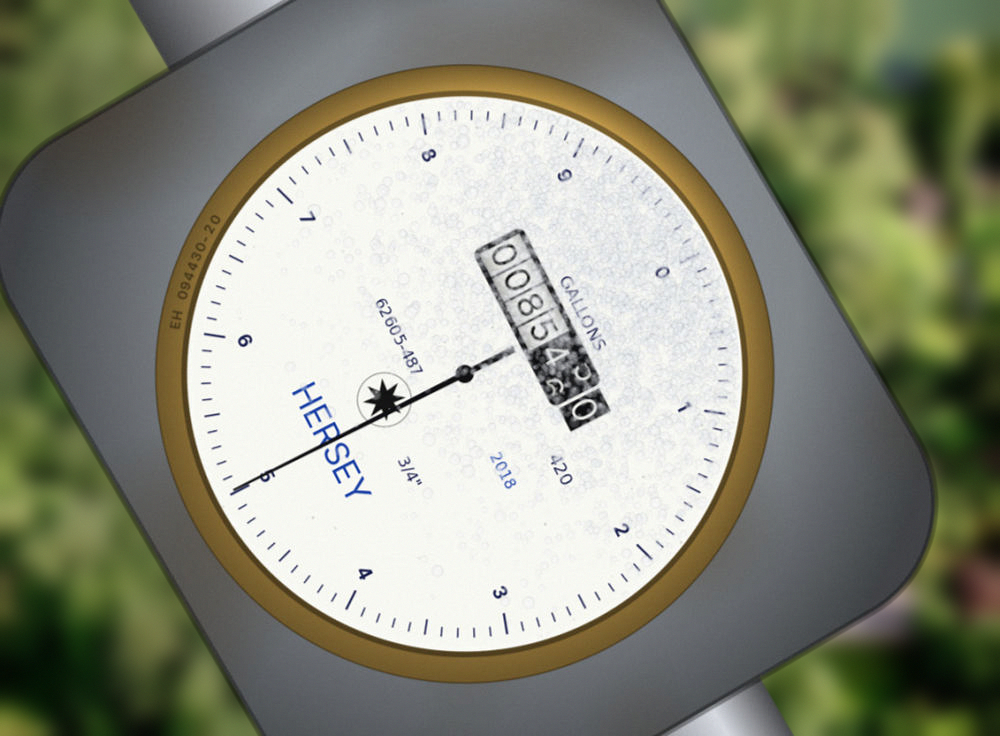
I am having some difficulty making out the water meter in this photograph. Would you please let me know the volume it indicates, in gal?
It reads 85455.0 gal
